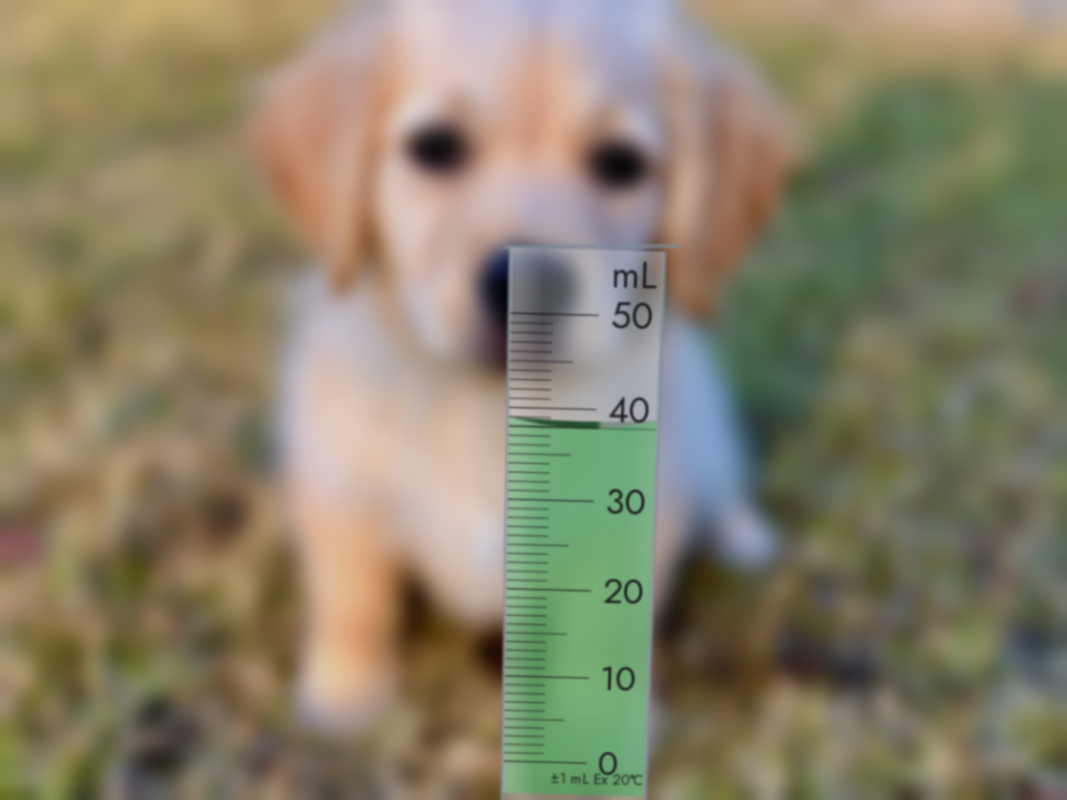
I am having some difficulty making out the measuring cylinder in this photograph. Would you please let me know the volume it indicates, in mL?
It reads 38 mL
